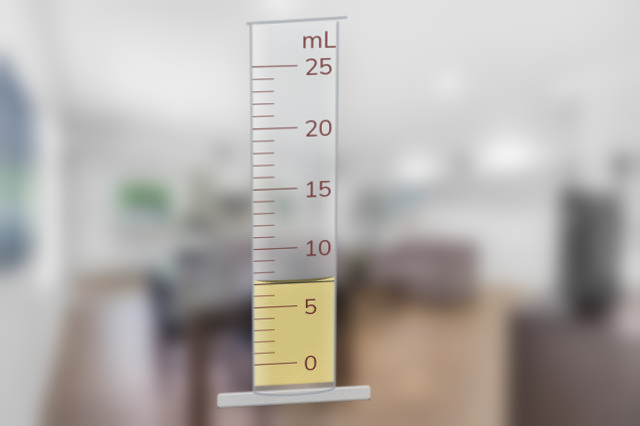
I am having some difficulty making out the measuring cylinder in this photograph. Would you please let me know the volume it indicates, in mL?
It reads 7 mL
